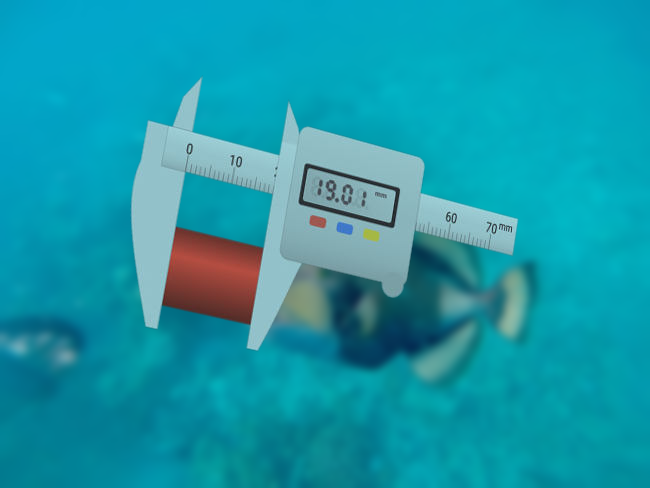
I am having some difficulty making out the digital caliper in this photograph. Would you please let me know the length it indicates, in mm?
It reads 19.01 mm
